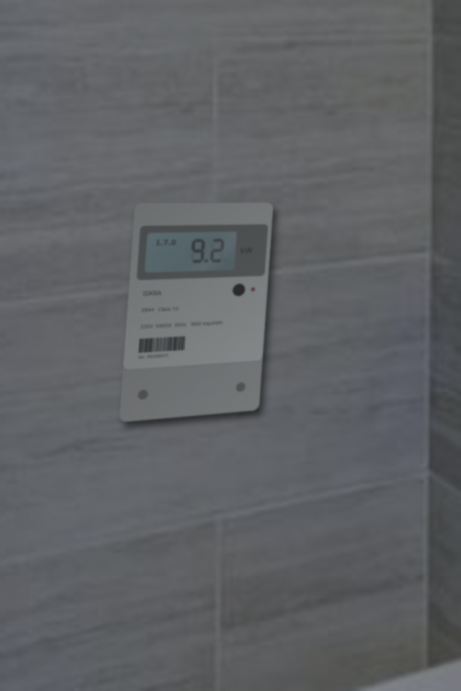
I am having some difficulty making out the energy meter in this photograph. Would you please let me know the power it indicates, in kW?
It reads 9.2 kW
